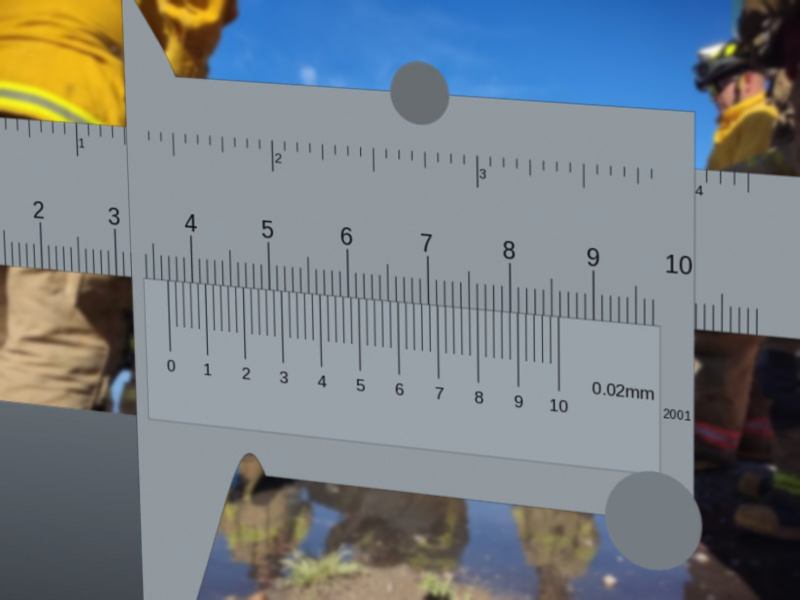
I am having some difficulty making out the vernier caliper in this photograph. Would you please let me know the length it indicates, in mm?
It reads 36.8 mm
